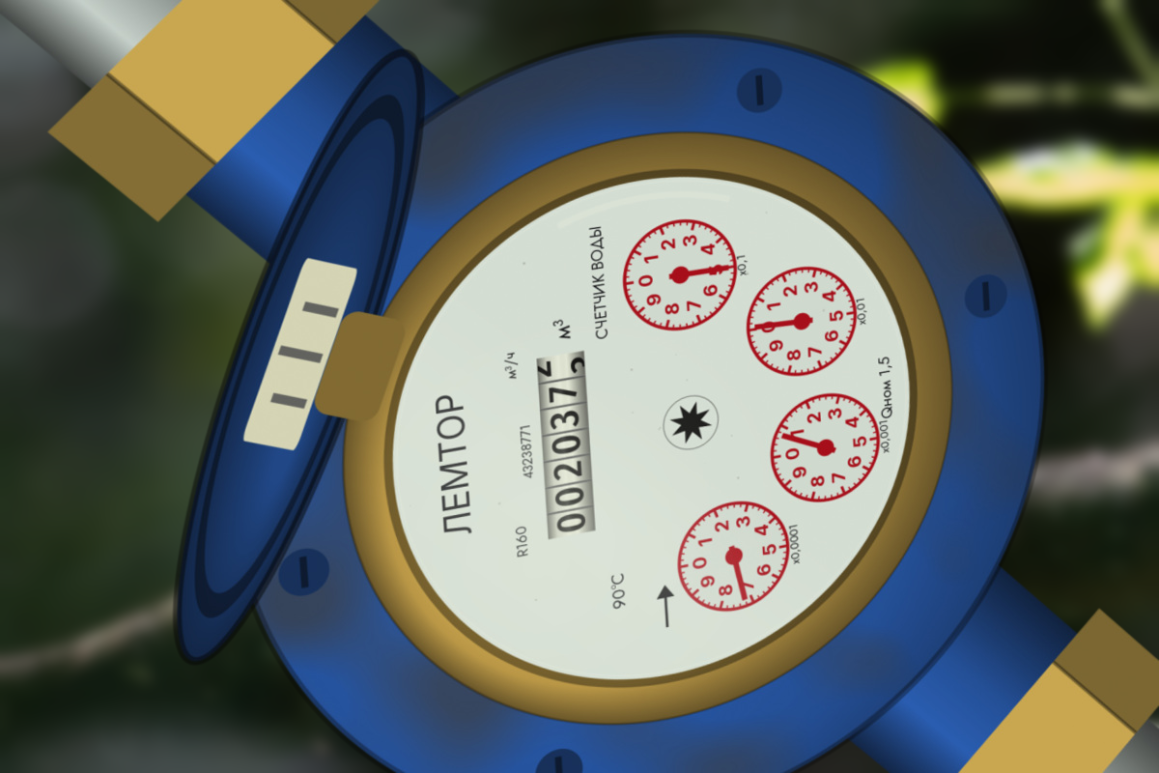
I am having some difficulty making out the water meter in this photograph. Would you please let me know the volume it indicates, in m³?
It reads 20372.5007 m³
